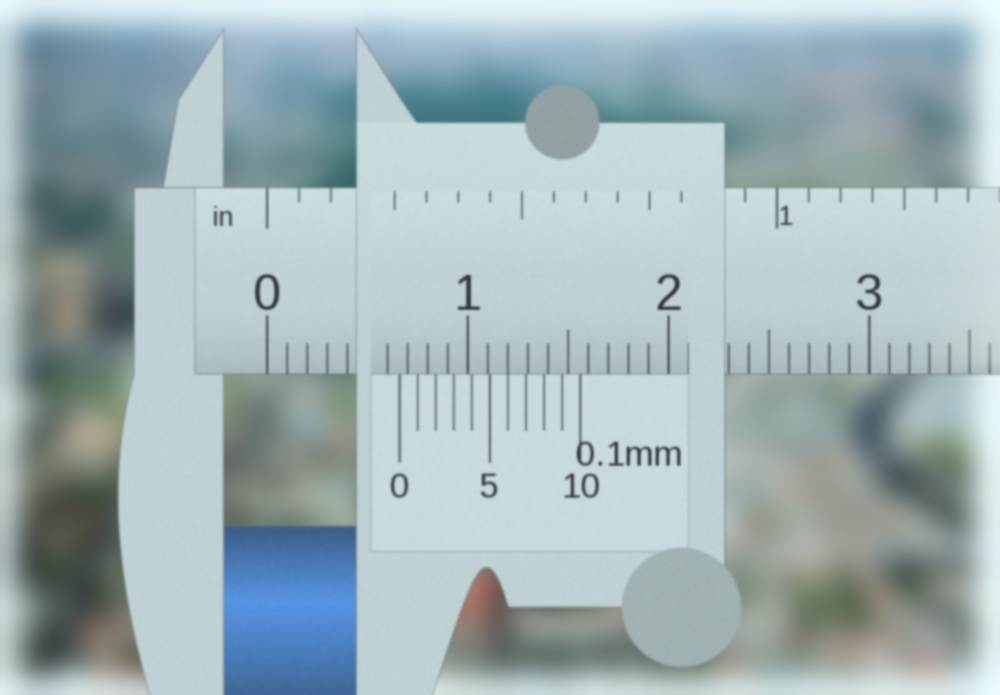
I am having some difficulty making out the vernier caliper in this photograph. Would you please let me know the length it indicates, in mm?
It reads 6.6 mm
